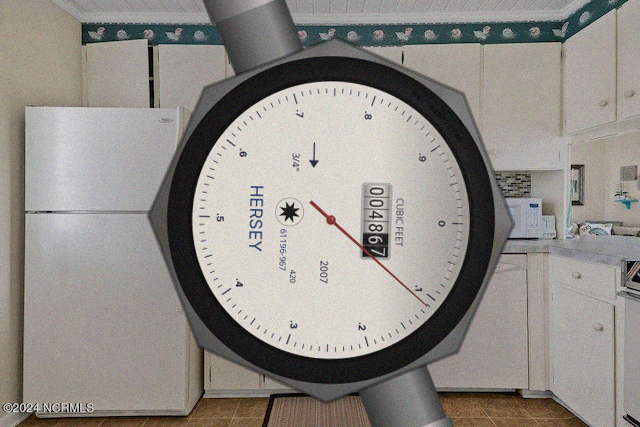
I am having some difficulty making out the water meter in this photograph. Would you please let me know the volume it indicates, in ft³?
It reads 4867.11 ft³
